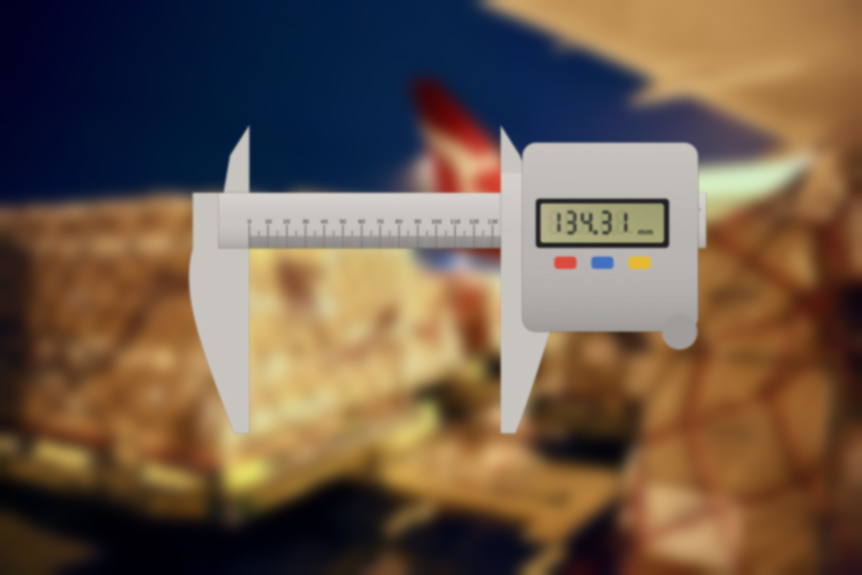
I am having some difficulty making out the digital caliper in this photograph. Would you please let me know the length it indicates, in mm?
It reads 134.31 mm
